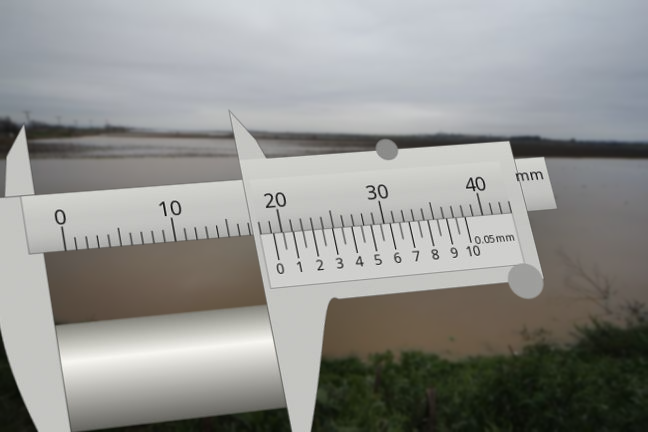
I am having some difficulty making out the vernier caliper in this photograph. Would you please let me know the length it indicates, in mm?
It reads 19.2 mm
